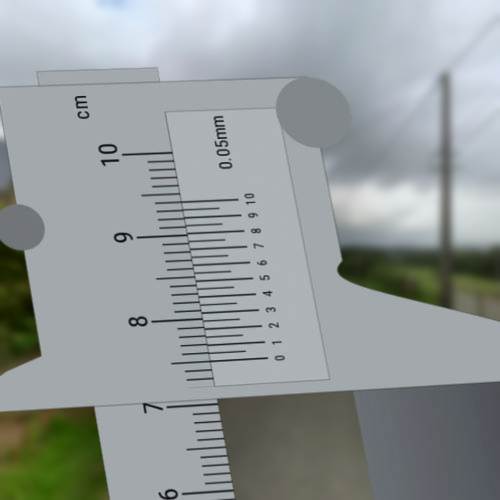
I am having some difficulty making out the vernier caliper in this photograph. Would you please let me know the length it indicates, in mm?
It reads 75.0 mm
